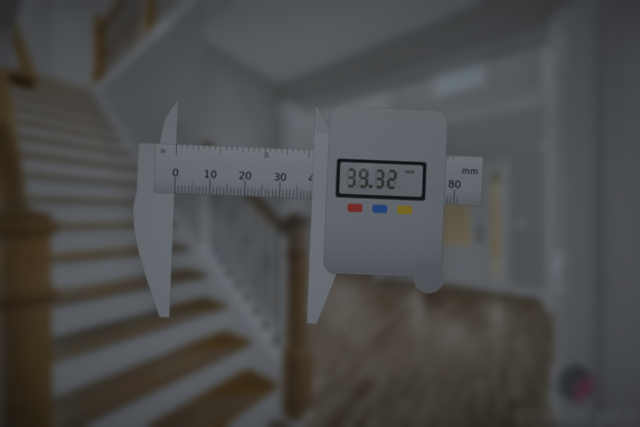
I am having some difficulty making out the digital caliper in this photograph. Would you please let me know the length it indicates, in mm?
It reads 39.32 mm
